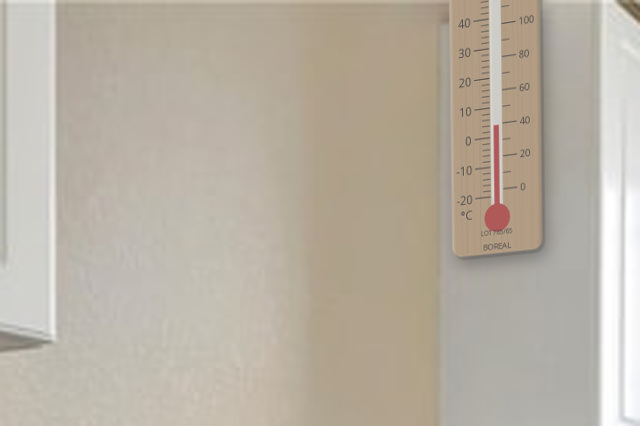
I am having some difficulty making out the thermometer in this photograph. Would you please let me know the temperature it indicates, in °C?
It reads 4 °C
